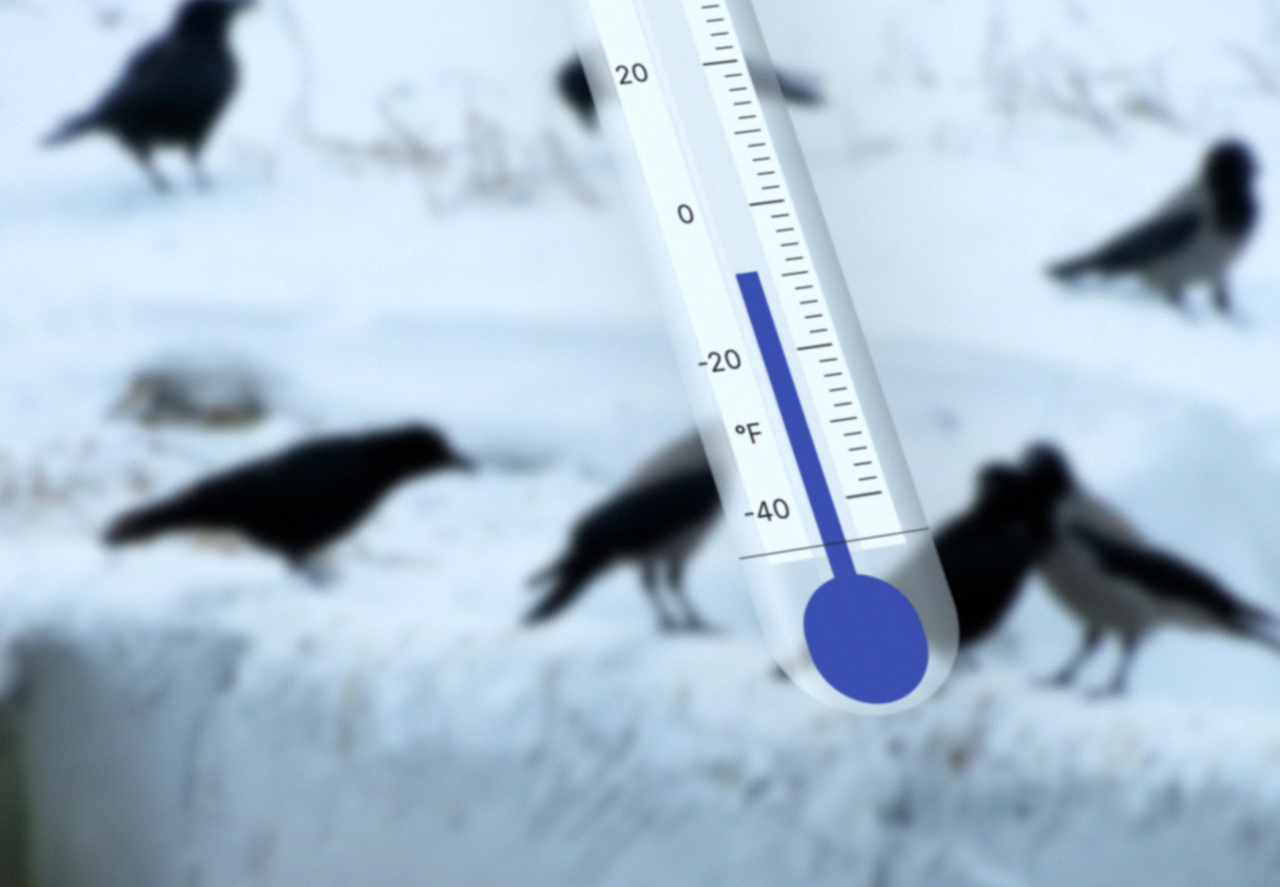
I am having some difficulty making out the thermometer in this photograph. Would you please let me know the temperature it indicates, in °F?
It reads -9 °F
